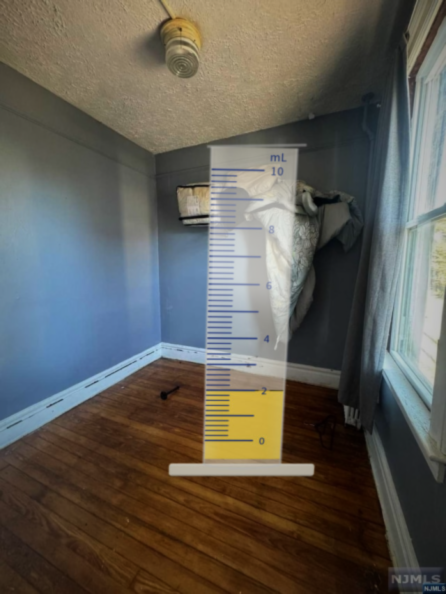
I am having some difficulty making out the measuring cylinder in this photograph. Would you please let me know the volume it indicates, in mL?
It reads 2 mL
